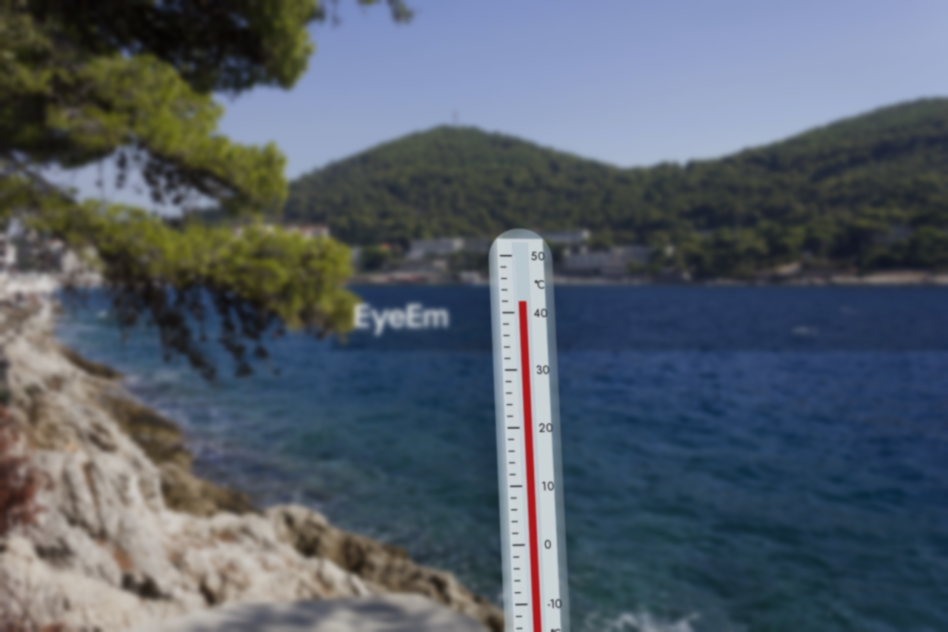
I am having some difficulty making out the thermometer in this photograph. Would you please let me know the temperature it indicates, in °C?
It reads 42 °C
